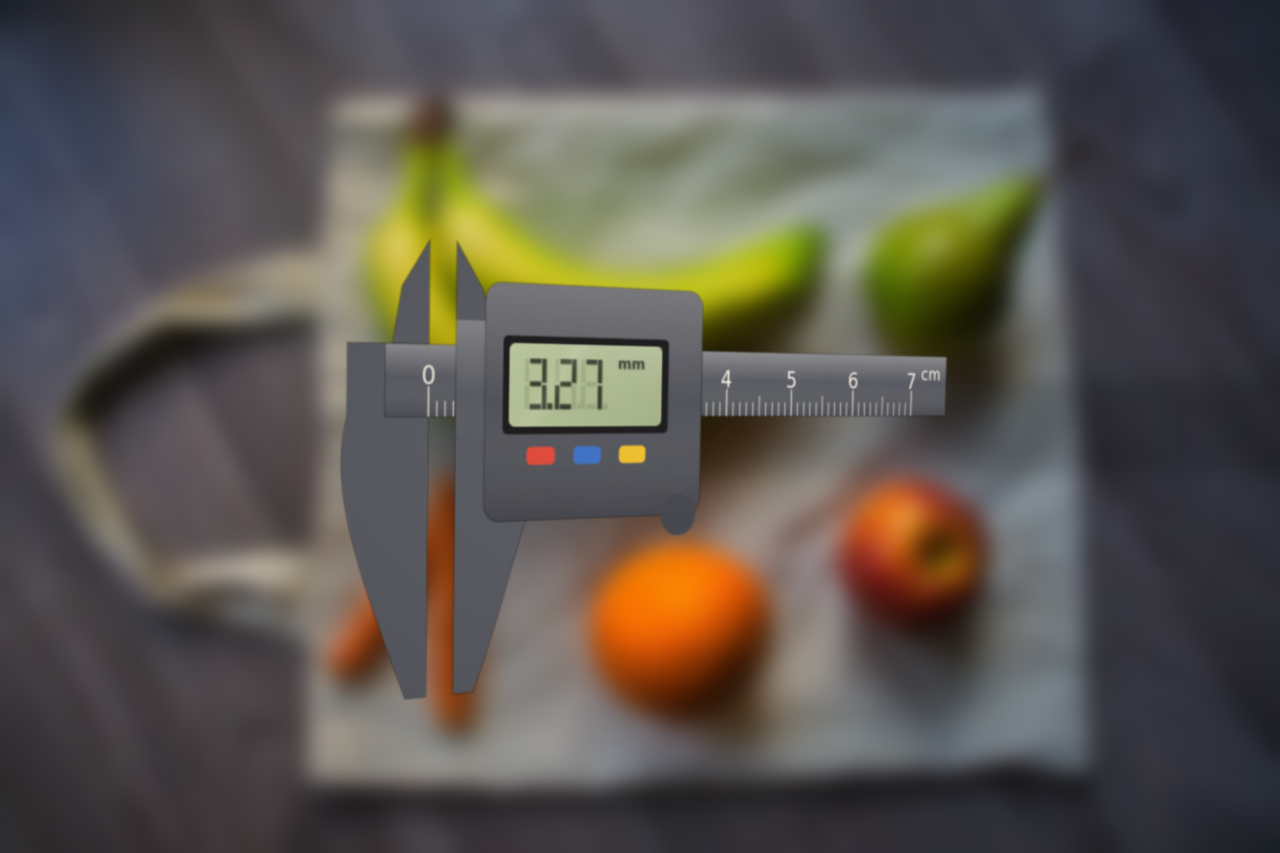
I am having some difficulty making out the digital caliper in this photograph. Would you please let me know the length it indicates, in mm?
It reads 3.27 mm
